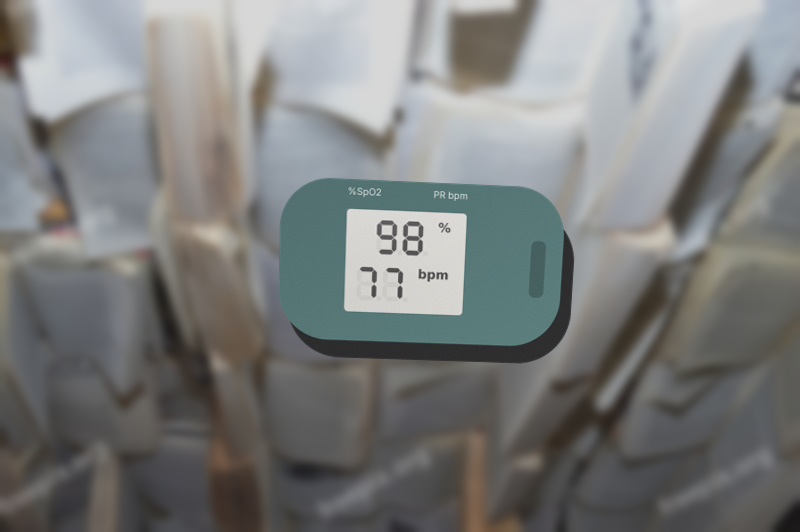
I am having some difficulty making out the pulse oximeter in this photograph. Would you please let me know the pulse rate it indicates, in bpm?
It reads 77 bpm
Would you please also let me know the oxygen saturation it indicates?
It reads 98 %
